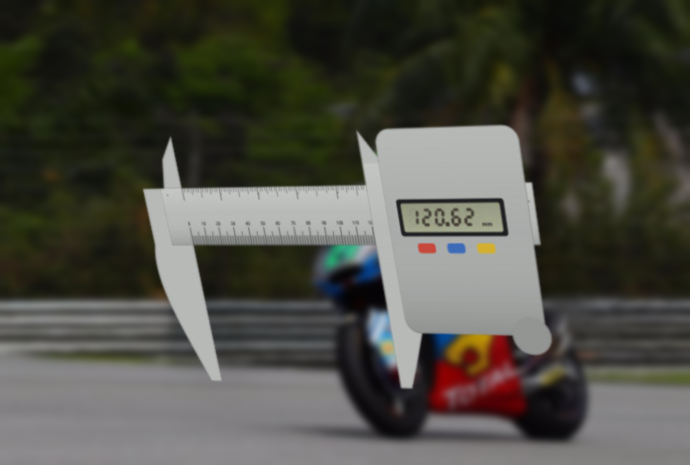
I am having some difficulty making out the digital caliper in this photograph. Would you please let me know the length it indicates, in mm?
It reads 120.62 mm
